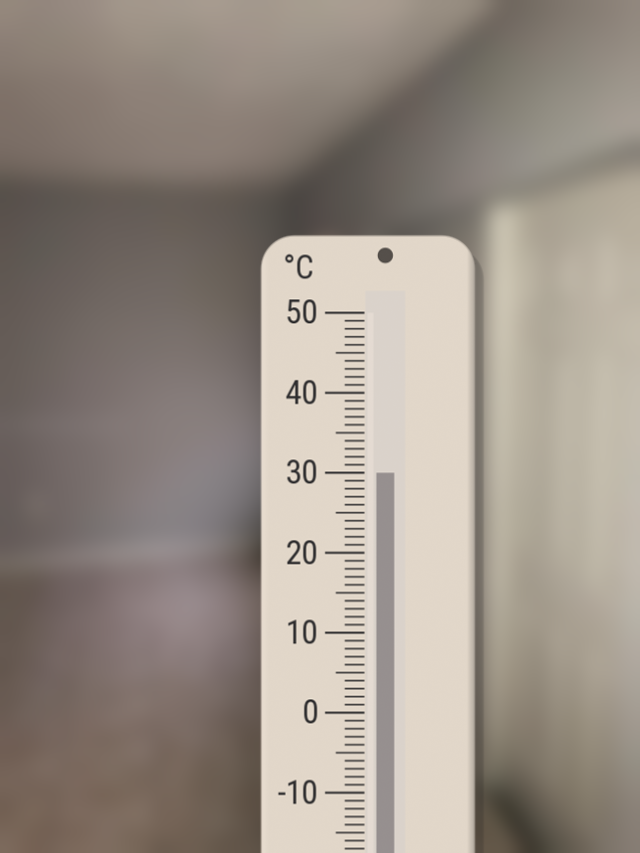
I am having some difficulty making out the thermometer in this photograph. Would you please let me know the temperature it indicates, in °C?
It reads 30 °C
